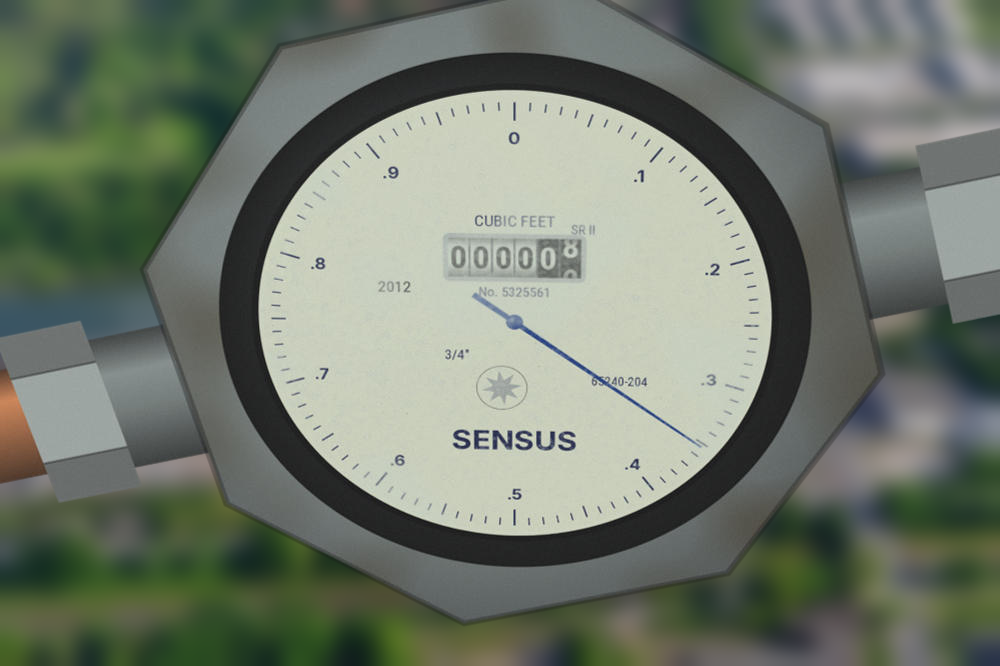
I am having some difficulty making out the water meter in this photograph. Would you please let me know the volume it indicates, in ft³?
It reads 8.35 ft³
